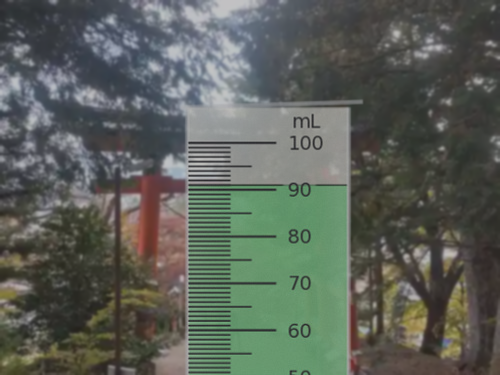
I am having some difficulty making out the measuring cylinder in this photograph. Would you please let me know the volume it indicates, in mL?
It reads 91 mL
